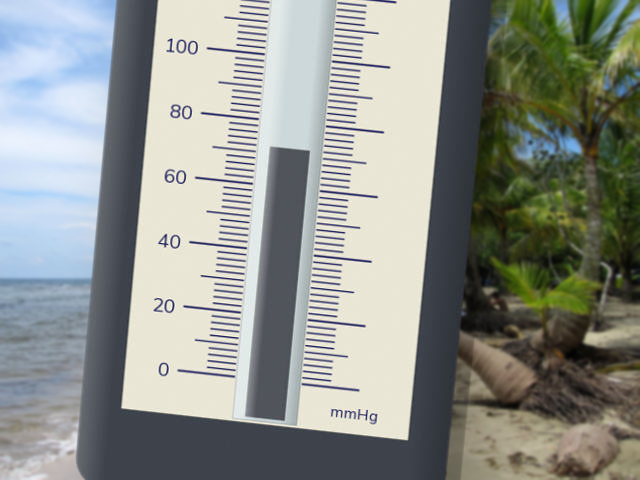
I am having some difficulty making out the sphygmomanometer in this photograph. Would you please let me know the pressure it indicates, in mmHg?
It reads 72 mmHg
